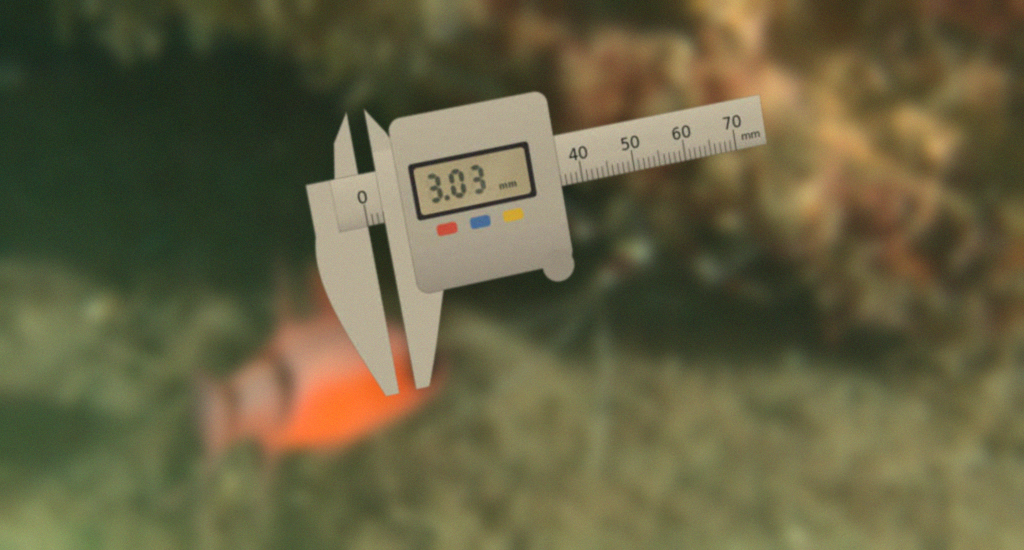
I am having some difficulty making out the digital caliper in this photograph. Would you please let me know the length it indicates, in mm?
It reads 3.03 mm
